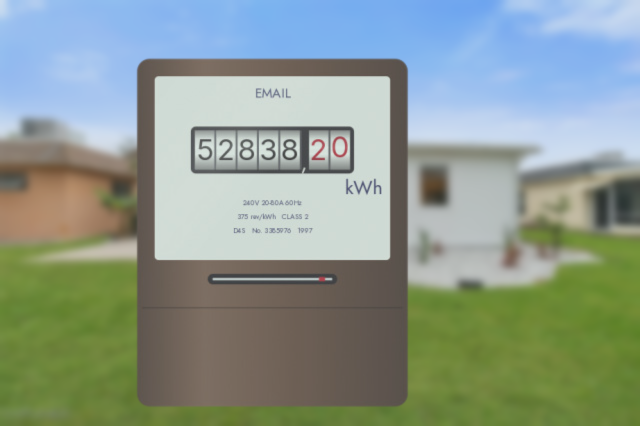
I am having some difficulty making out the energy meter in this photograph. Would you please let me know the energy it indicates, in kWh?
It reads 52838.20 kWh
